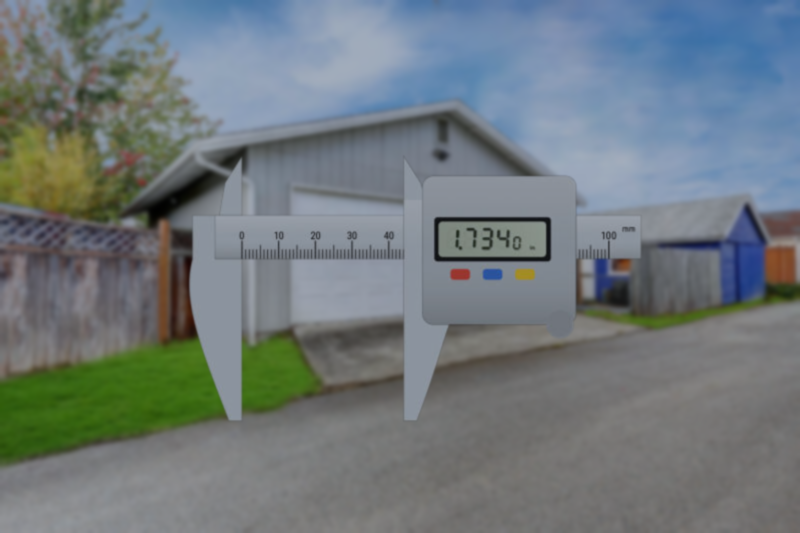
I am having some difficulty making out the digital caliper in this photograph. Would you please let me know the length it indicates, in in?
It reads 1.7340 in
